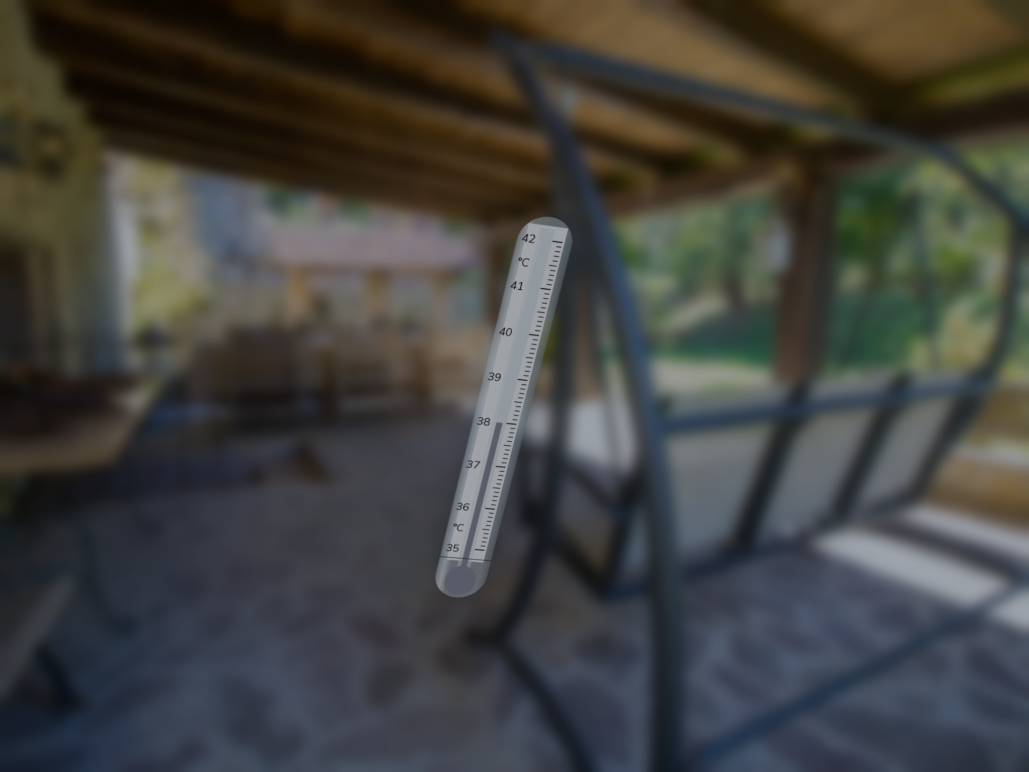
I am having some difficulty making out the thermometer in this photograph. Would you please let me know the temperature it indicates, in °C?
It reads 38 °C
